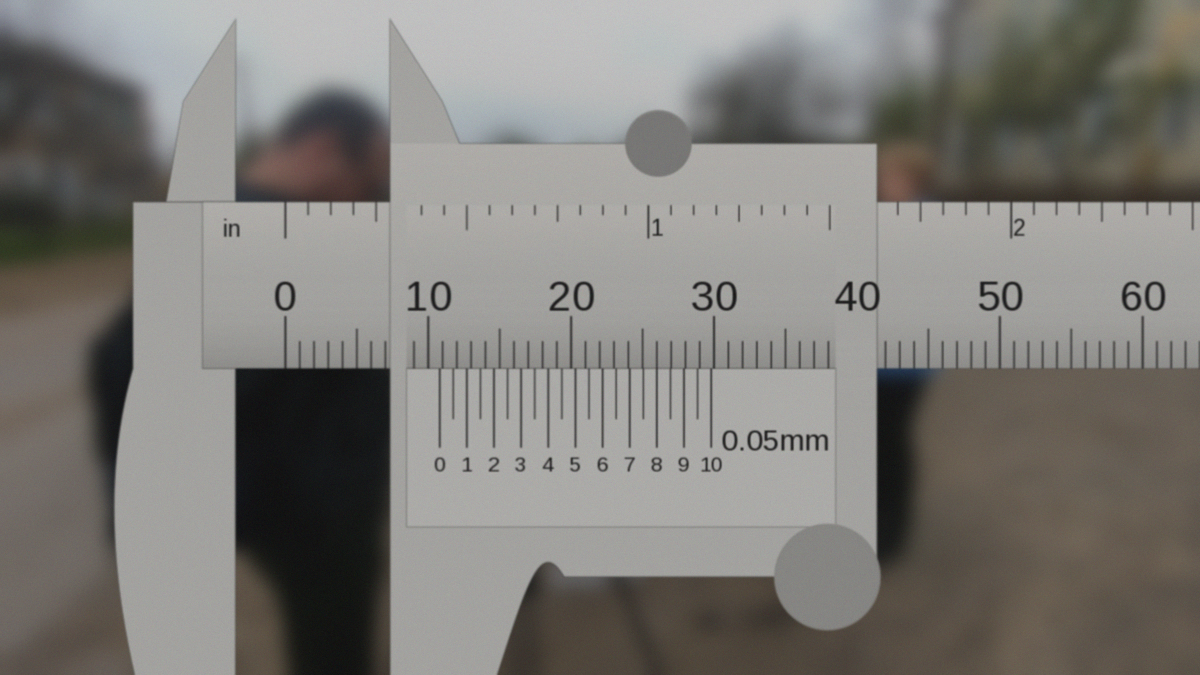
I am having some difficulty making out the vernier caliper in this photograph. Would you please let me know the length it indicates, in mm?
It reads 10.8 mm
